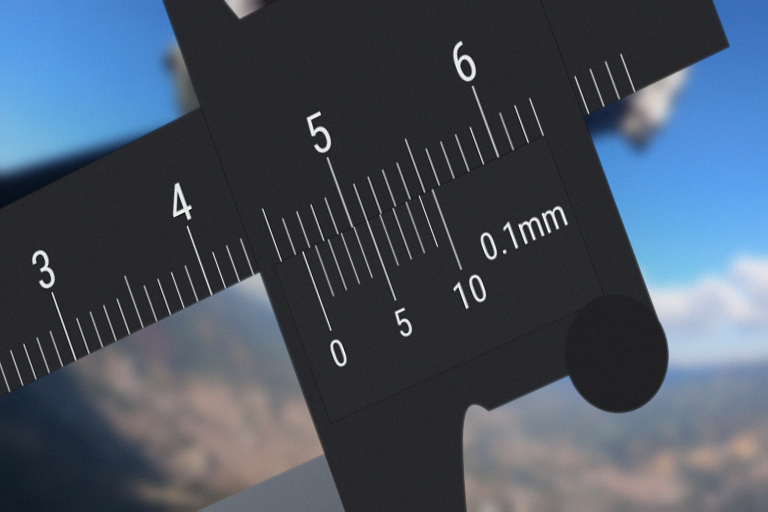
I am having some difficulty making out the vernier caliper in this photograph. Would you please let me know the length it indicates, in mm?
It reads 46.5 mm
